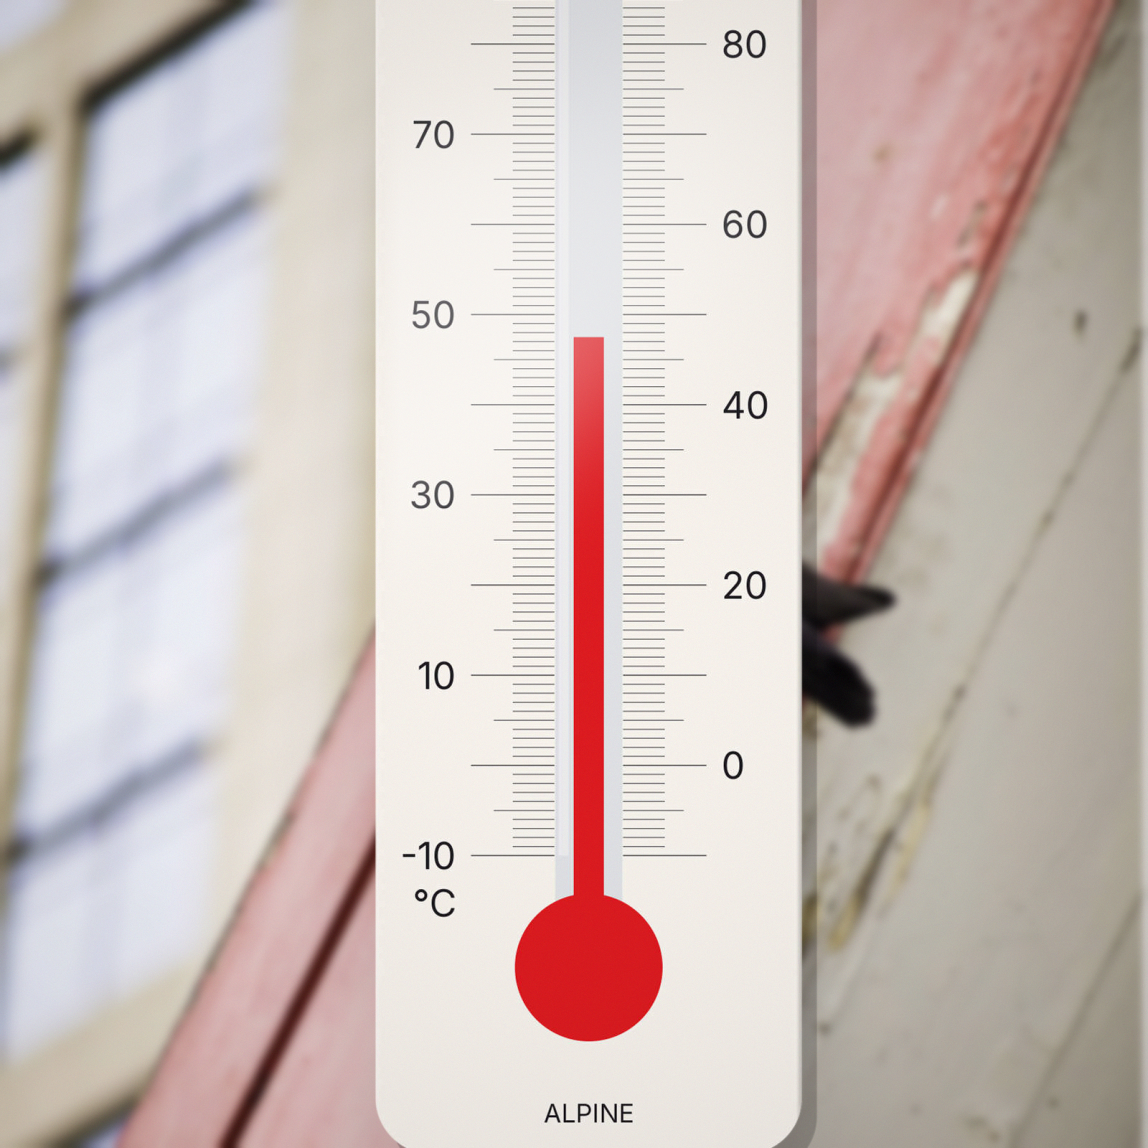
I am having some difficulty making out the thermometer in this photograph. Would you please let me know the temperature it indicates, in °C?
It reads 47.5 °C
